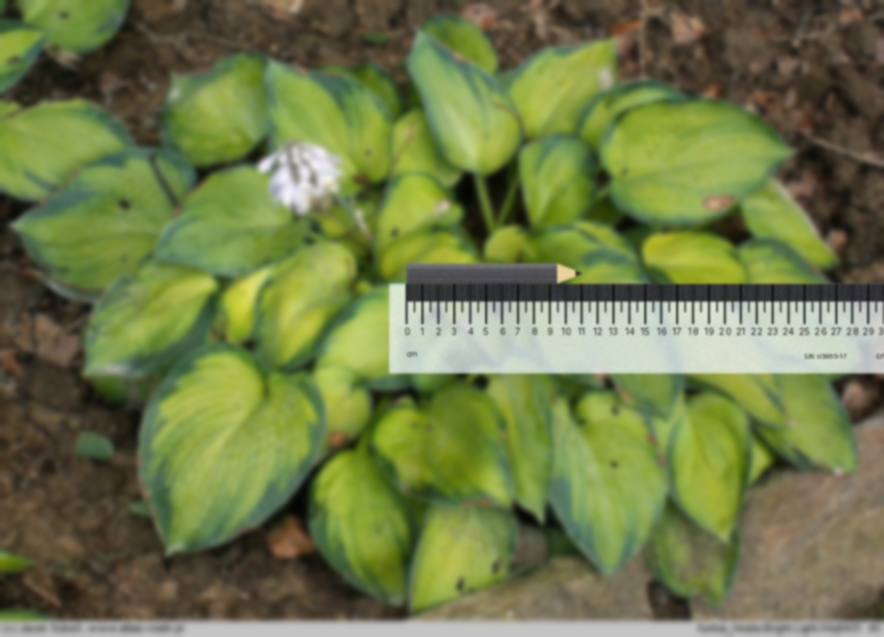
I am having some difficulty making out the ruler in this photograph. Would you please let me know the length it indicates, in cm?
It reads 11 cm
